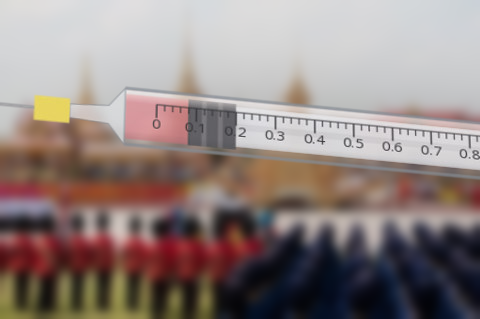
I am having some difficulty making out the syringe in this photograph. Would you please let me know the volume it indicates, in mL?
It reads 0.08 mL
